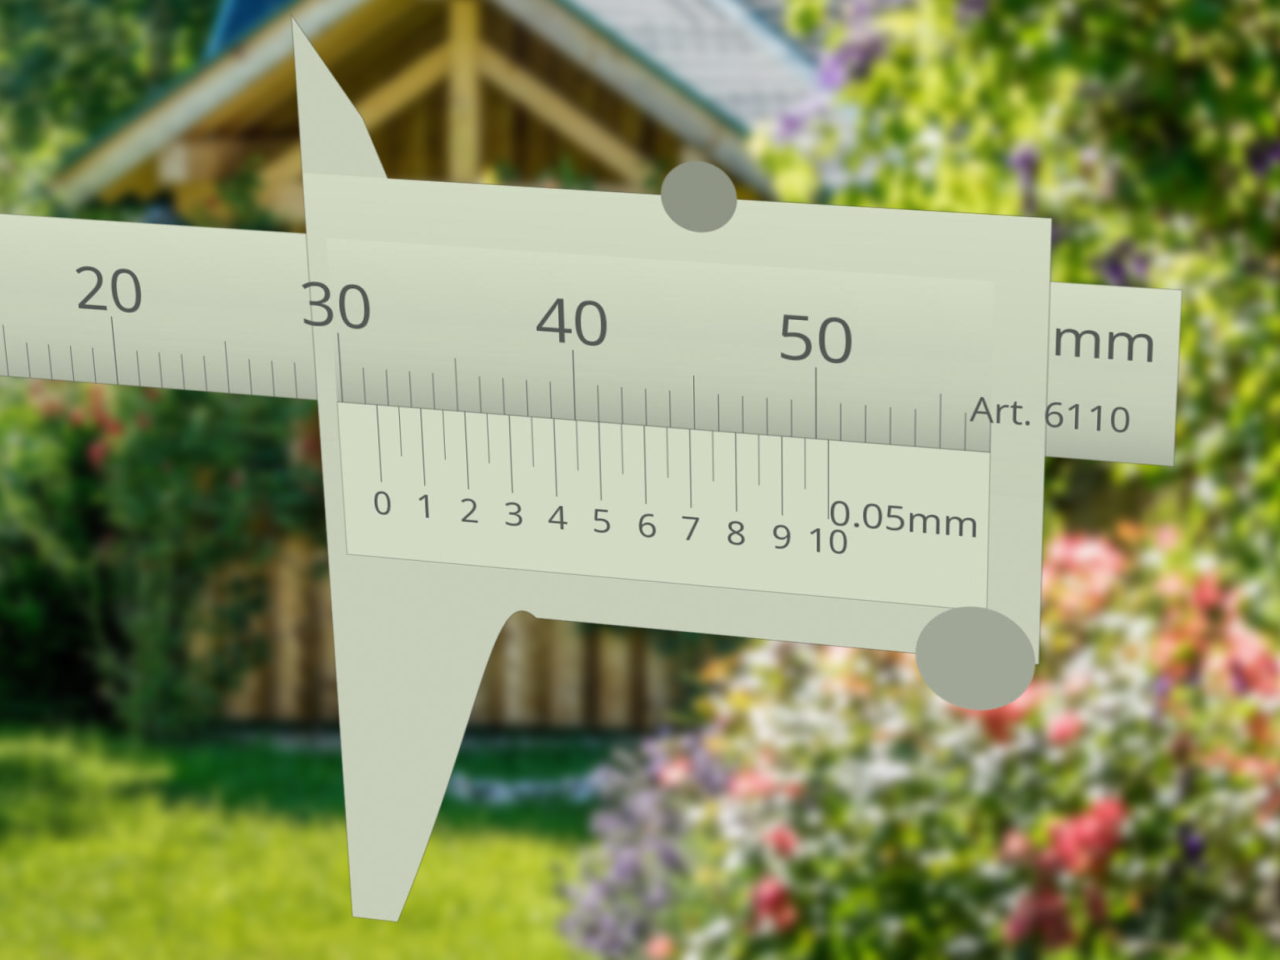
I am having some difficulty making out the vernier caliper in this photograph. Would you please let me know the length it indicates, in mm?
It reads 31.5 mm
